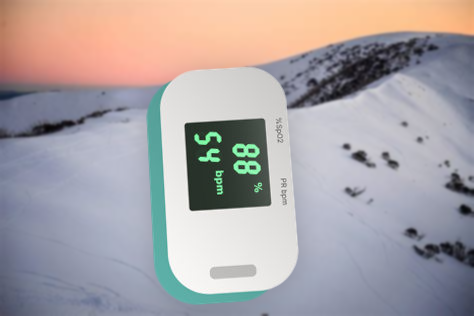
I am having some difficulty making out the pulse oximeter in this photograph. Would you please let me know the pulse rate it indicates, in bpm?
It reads 54 bpm
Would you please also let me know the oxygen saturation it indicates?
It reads 88 %
